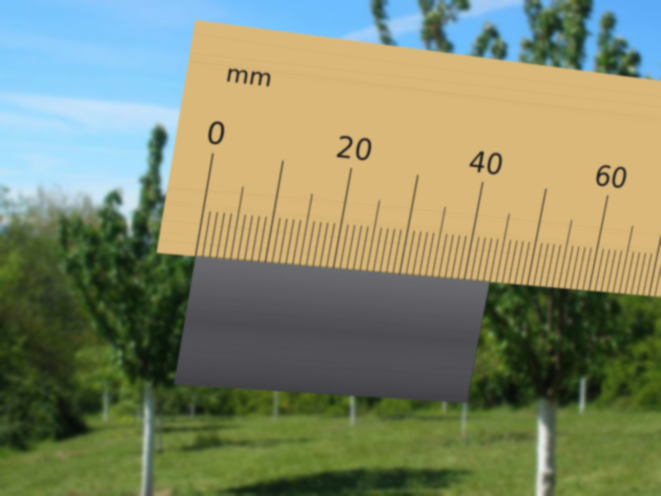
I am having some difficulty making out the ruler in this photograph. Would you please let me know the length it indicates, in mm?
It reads 44 mm
